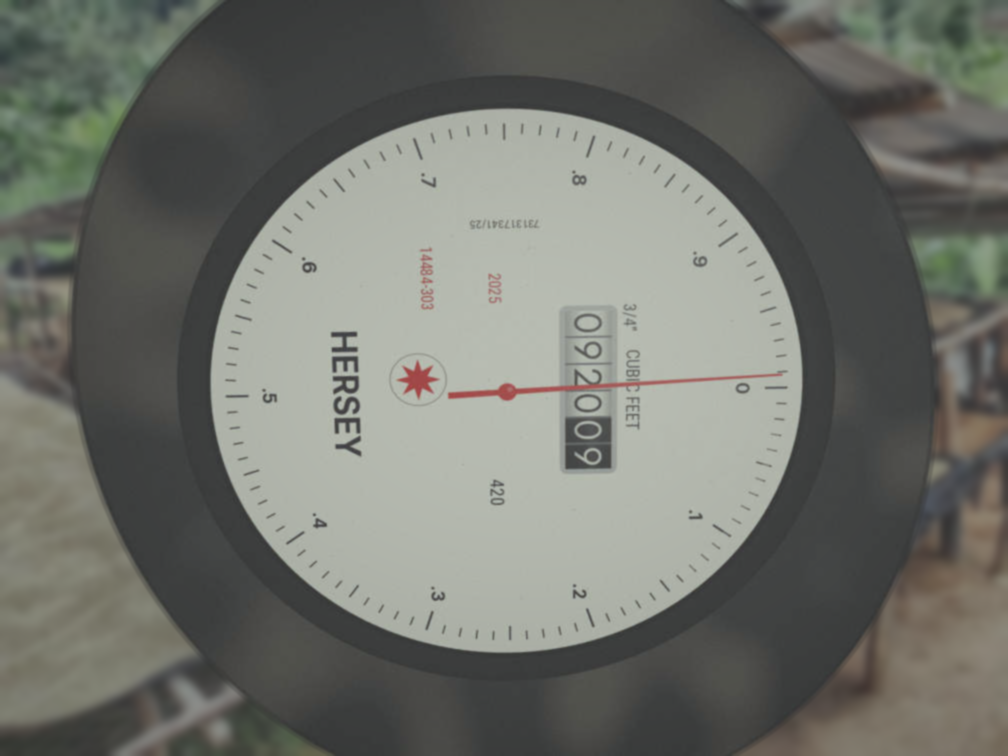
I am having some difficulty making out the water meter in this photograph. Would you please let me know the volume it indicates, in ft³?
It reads 92008.99 ft³
